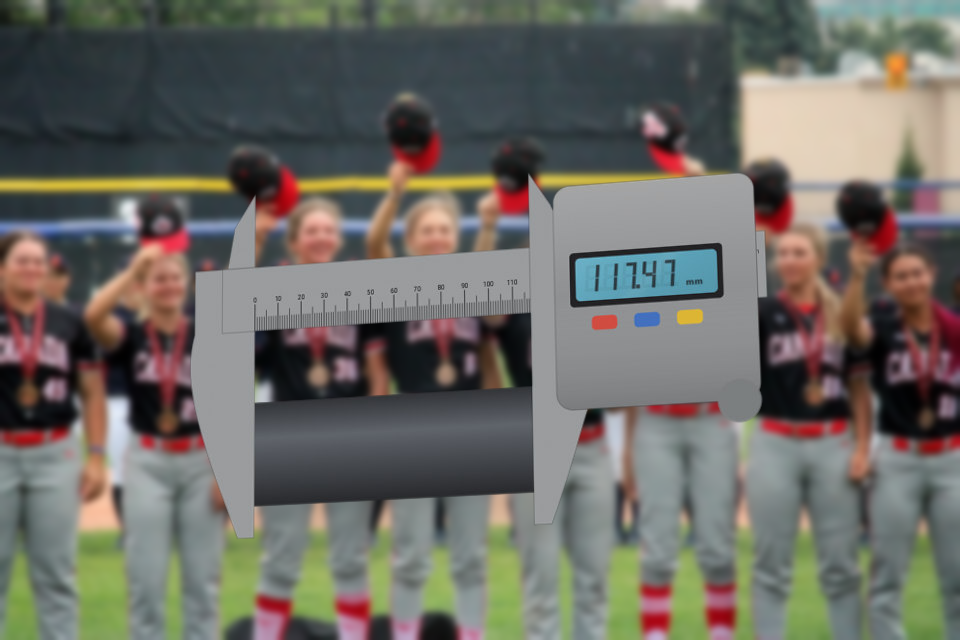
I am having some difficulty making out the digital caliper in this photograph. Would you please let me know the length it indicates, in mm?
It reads 117.47 mm
